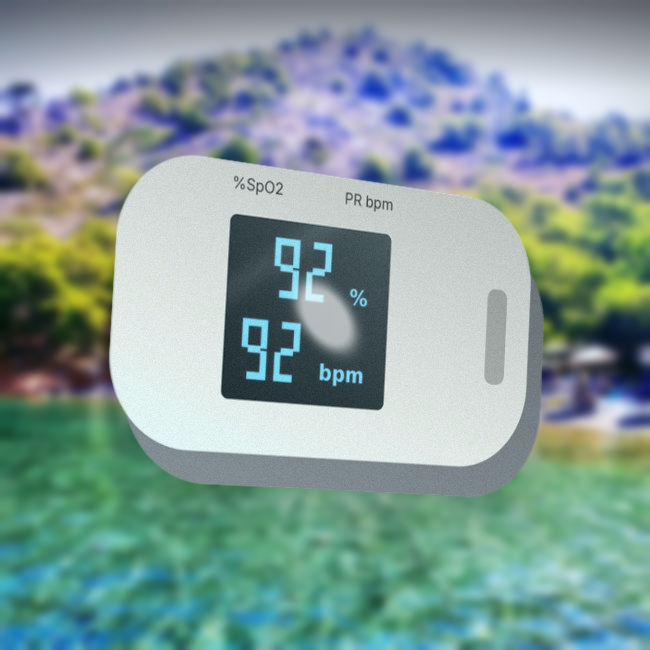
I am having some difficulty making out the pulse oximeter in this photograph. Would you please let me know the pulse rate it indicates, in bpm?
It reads 92 bpm
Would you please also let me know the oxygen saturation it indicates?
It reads 92 %
